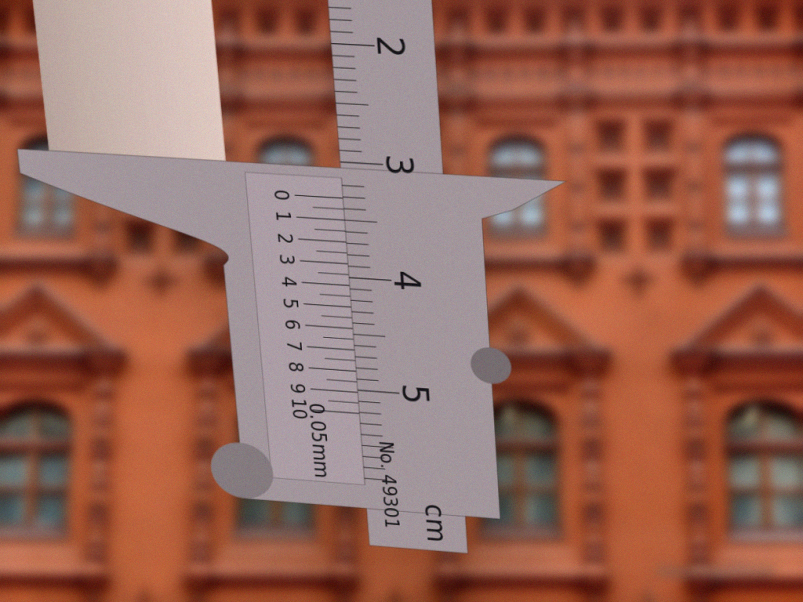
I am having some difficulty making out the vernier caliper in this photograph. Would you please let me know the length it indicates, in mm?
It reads 33.1 mm
